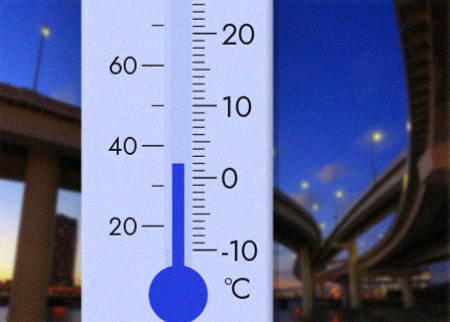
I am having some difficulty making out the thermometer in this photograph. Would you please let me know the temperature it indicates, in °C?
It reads 2 °C
